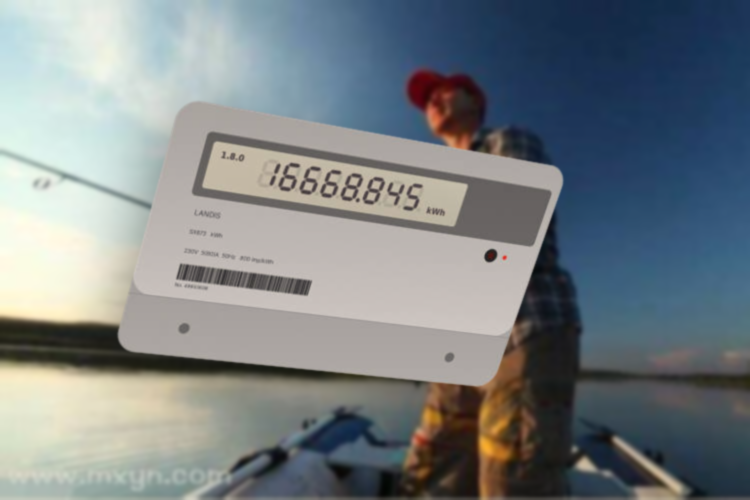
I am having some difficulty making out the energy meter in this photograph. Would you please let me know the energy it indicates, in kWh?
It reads 16668.845 kWh
